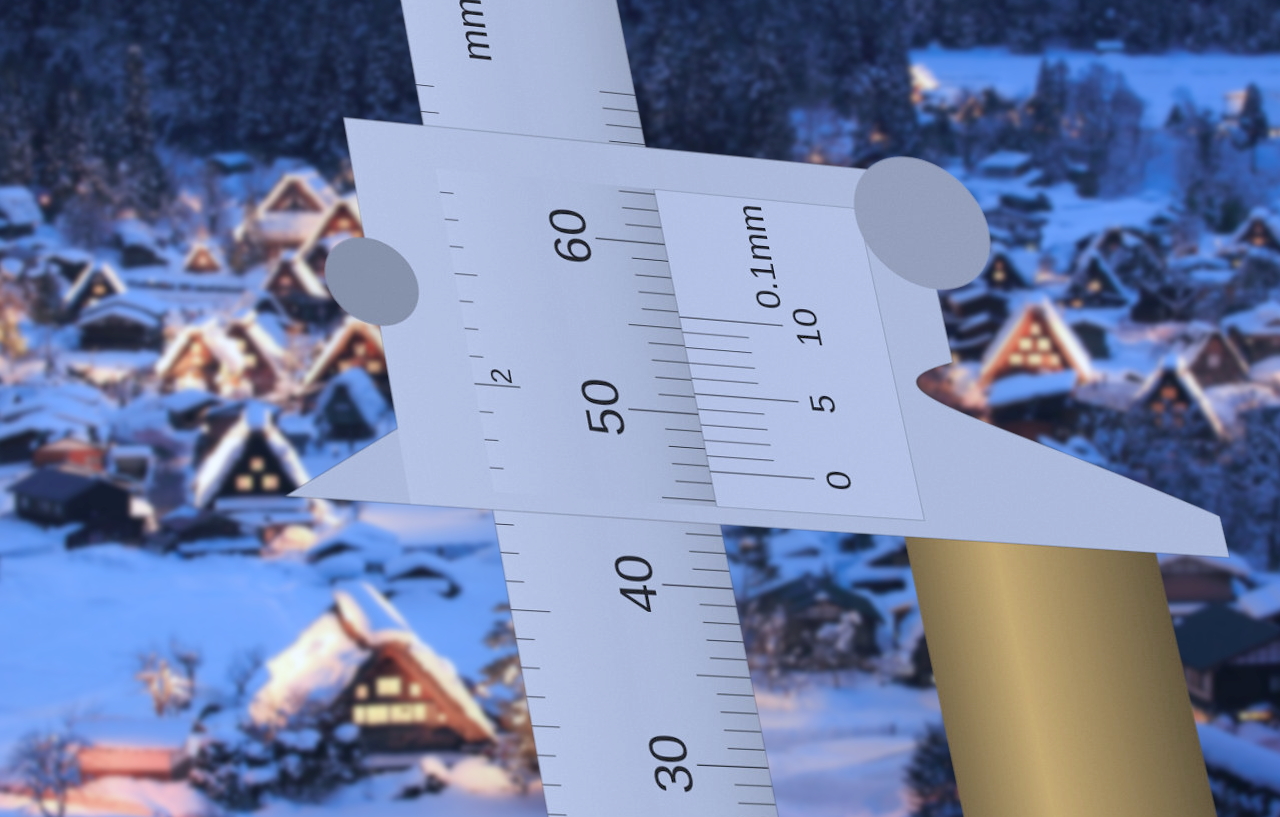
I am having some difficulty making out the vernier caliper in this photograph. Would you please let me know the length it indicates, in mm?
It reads 46.7 mm
